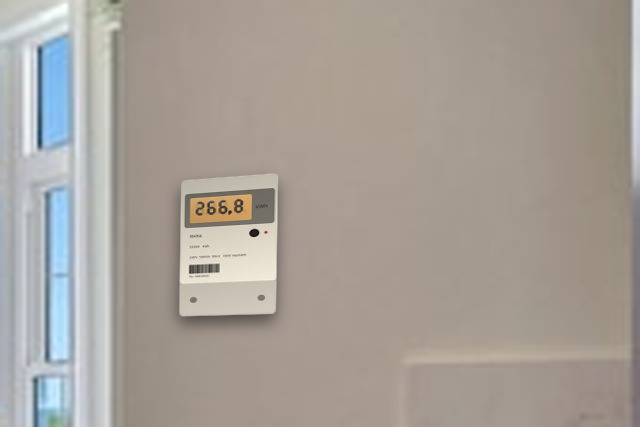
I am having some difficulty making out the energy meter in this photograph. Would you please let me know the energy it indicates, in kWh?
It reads 266.8 kWh
